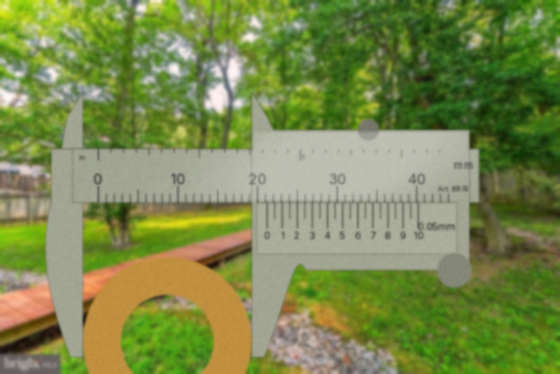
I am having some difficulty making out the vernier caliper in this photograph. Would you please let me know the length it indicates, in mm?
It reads 21.2 mm
